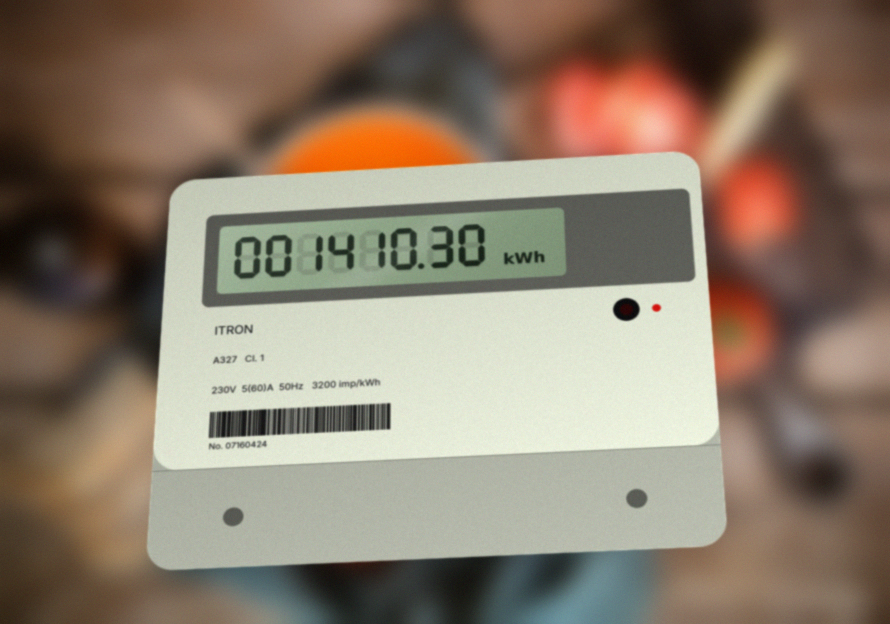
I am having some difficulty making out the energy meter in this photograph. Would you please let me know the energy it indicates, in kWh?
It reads 1410.30 kWh
